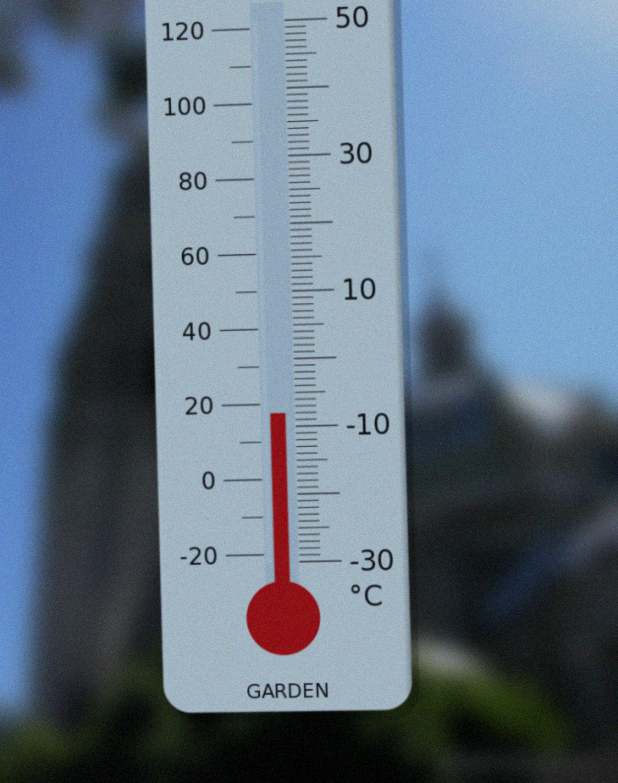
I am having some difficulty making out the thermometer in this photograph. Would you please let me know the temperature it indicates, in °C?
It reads -8 °C
